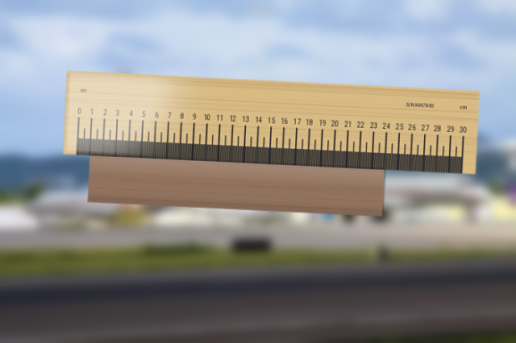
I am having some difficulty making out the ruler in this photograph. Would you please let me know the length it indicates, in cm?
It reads 23 cm
